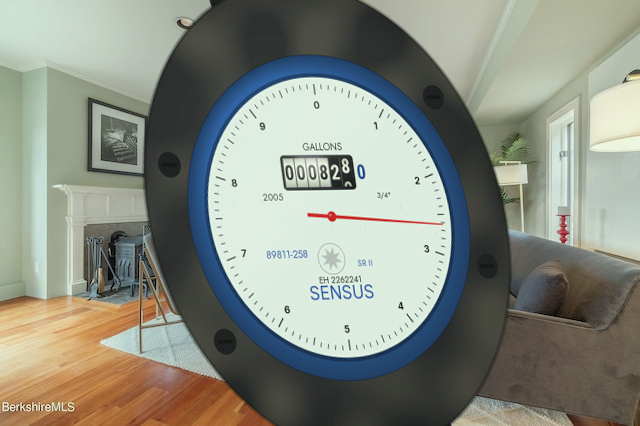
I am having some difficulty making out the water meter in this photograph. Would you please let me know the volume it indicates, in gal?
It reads 8282.6 gal
